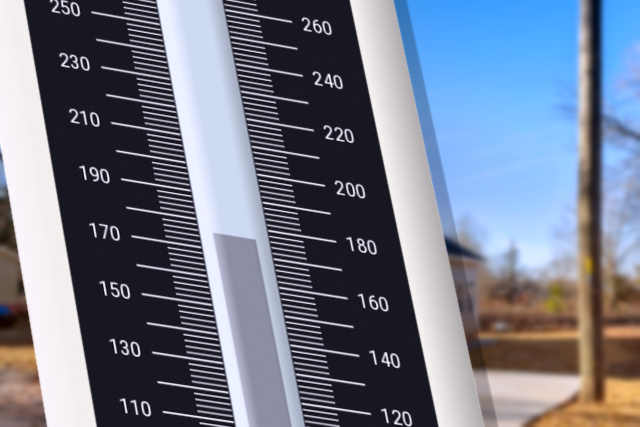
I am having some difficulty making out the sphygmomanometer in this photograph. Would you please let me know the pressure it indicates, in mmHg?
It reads 176 mmHg
